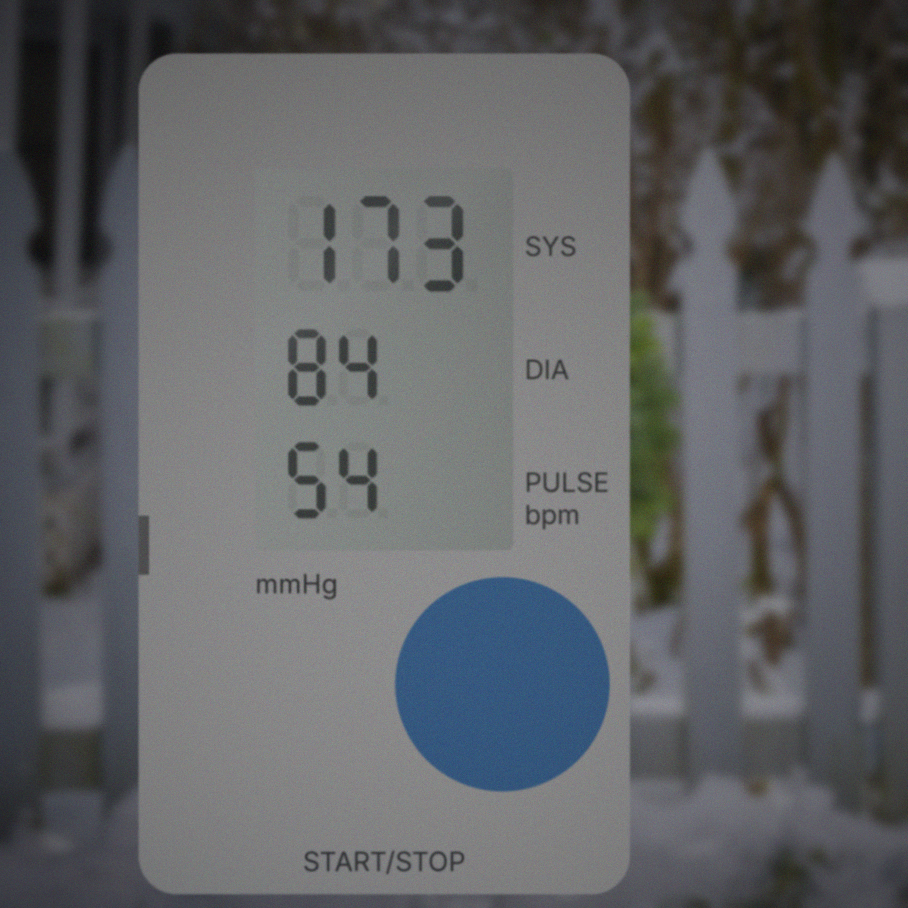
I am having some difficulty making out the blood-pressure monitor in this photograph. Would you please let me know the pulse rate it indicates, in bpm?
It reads 54 bpm
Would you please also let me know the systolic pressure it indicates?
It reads 173 mmHg
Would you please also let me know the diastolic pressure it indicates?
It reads 84 mmHg
